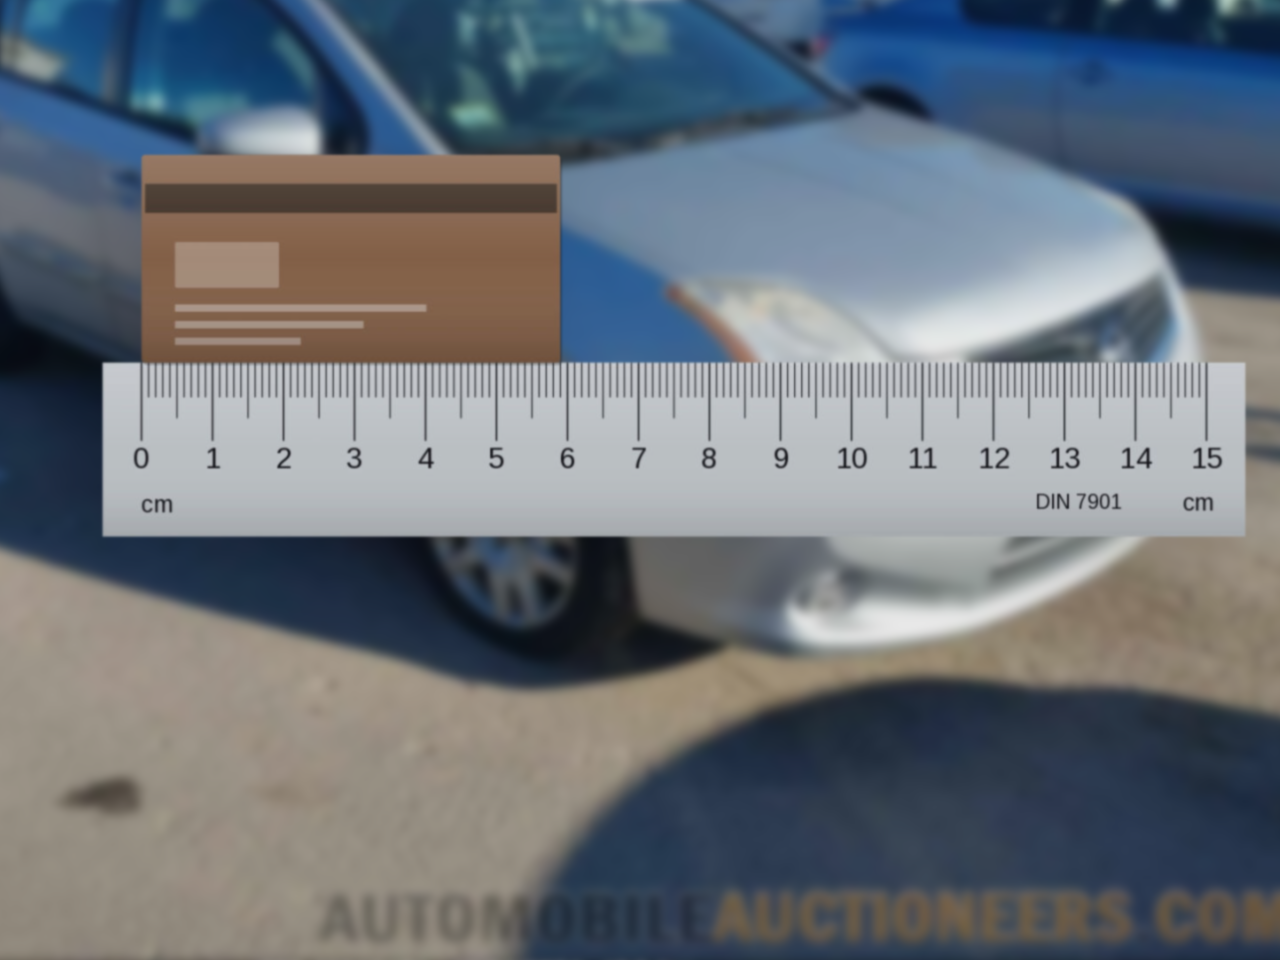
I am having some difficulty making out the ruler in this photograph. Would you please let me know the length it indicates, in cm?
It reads 5.9 cm
